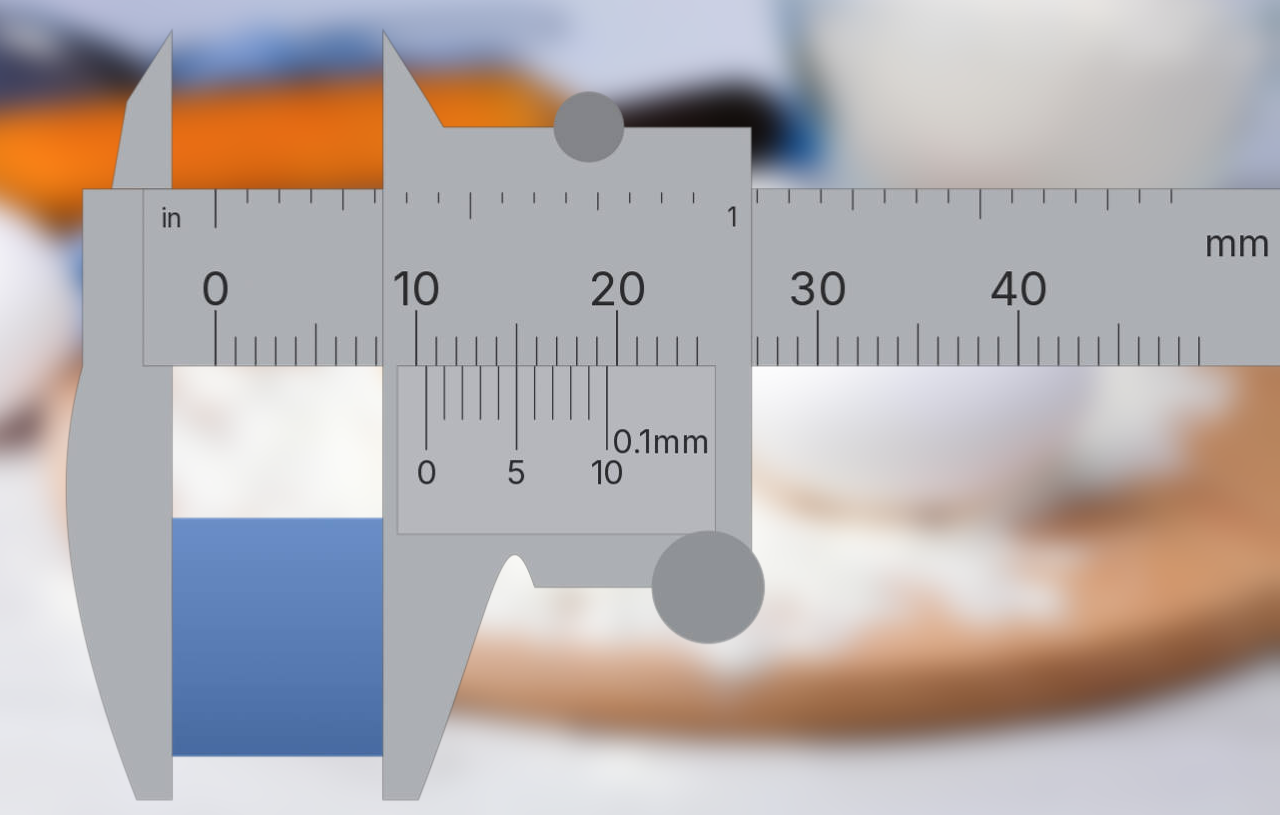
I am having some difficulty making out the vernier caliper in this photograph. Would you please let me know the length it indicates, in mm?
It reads 10.5 mm
